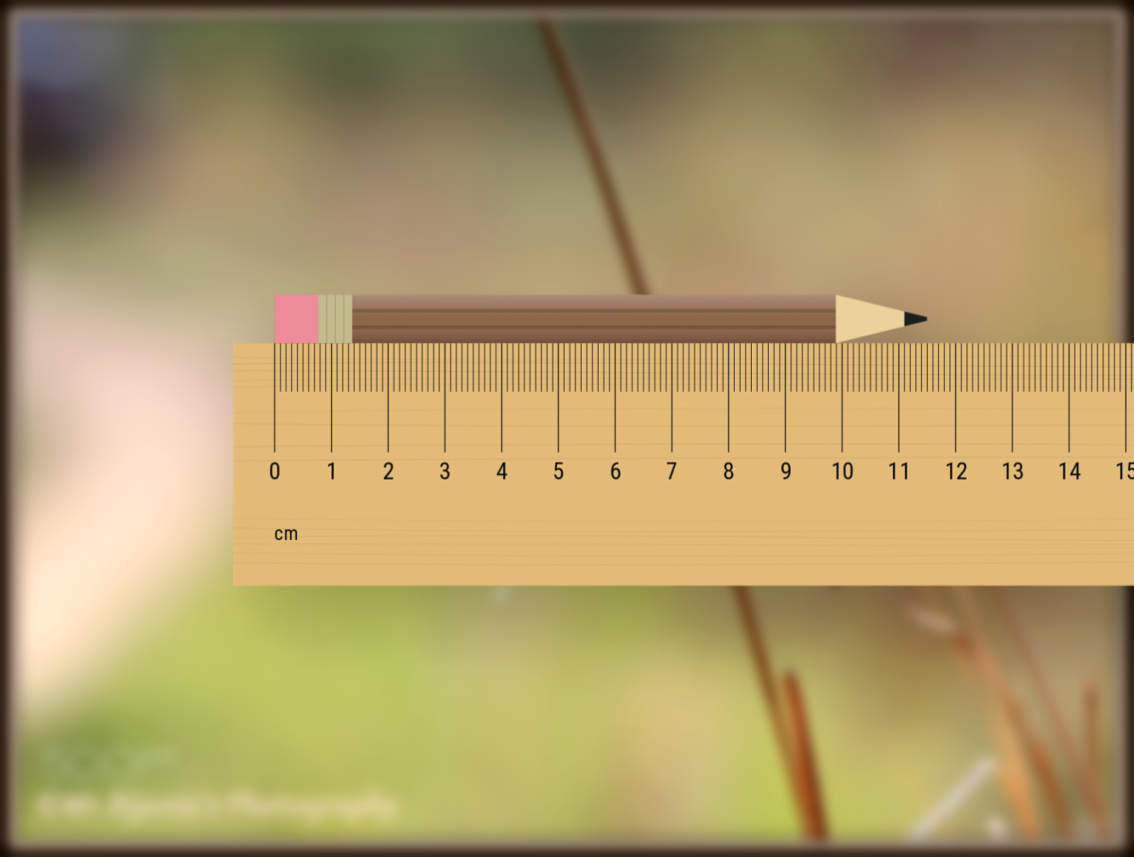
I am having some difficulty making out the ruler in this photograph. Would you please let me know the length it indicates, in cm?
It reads 11.5 cm
